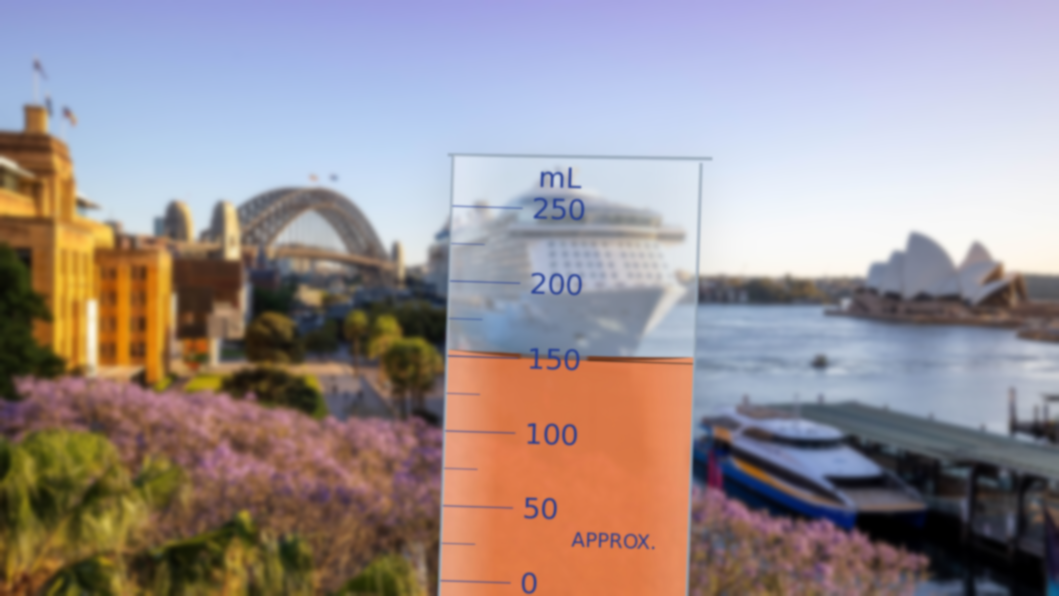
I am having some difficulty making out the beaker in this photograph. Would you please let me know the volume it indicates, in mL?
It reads 150 mL
